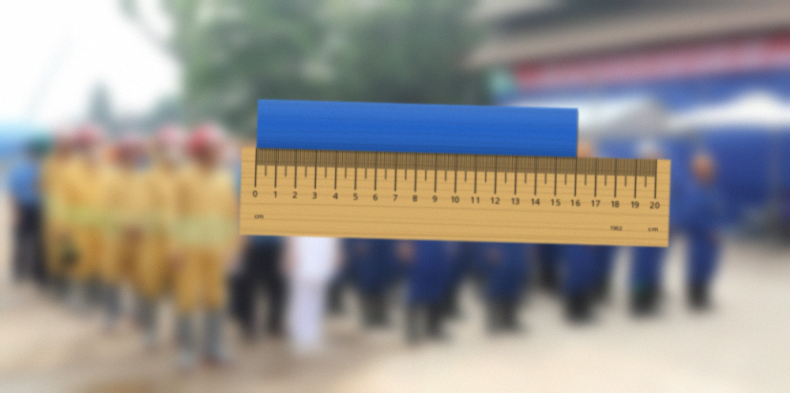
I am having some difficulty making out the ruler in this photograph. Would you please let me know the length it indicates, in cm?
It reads 16 cm
